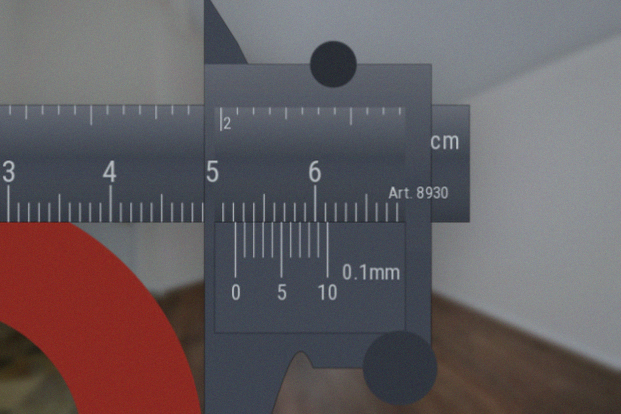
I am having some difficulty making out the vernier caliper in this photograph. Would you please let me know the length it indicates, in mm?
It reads 52.2 mm
